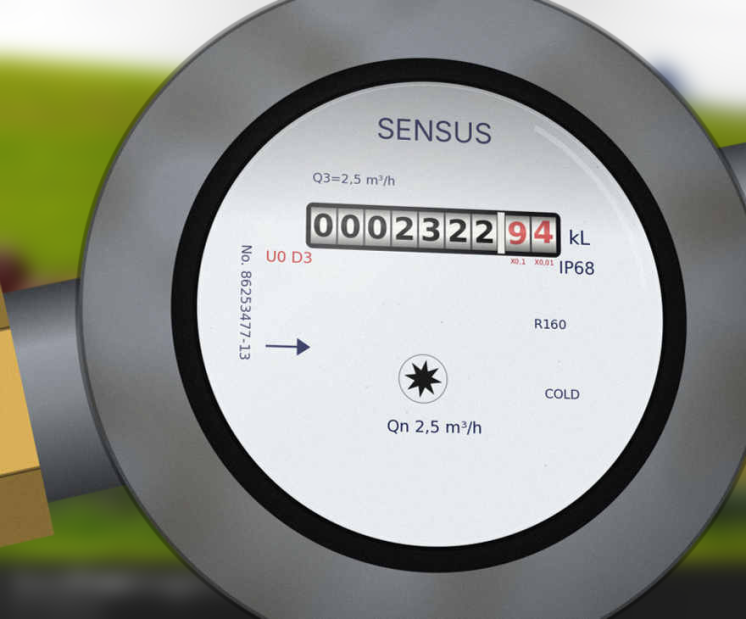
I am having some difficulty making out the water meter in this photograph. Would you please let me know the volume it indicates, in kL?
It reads 2322.94 kL
